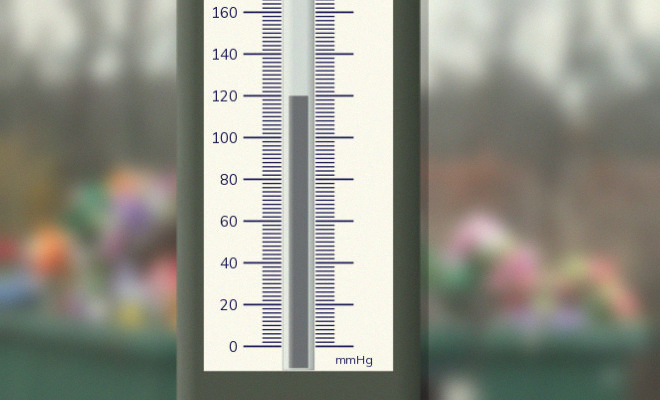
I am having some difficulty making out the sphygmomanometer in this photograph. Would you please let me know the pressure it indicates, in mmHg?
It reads 120 mmHg
